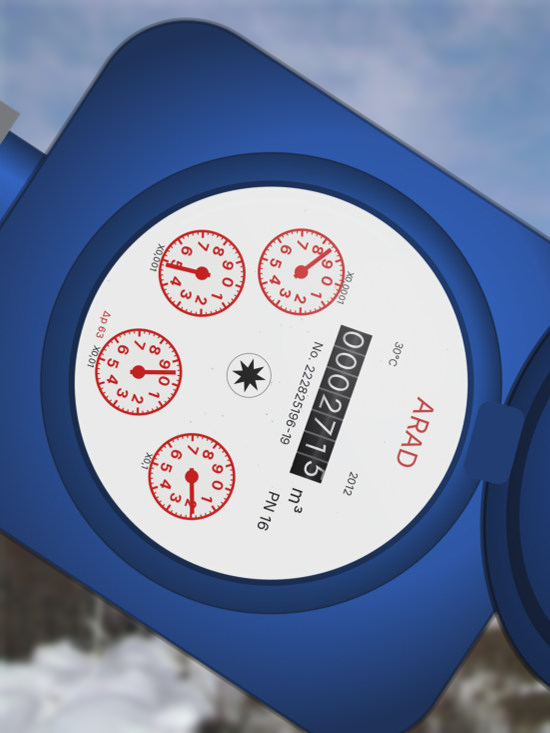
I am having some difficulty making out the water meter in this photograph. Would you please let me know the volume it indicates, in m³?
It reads 2715.1948 m³
